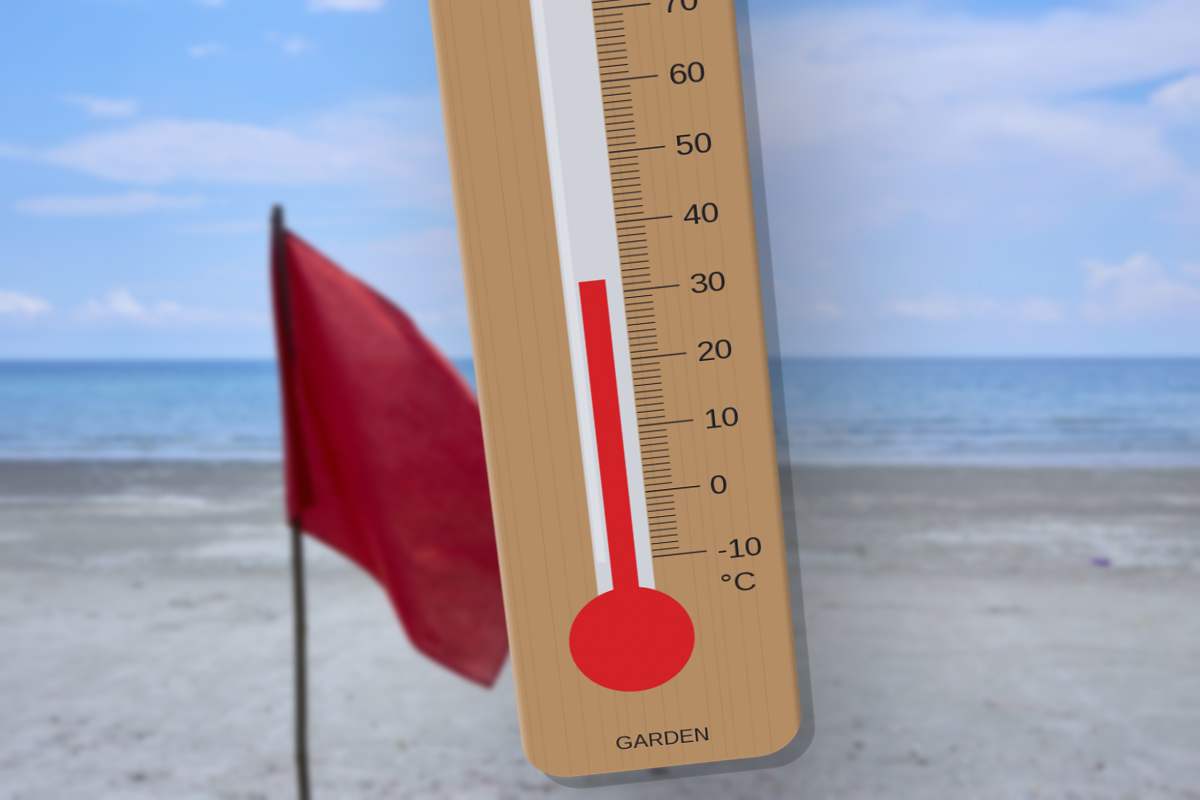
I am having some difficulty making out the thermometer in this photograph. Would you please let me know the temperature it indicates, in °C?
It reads 32 °C
